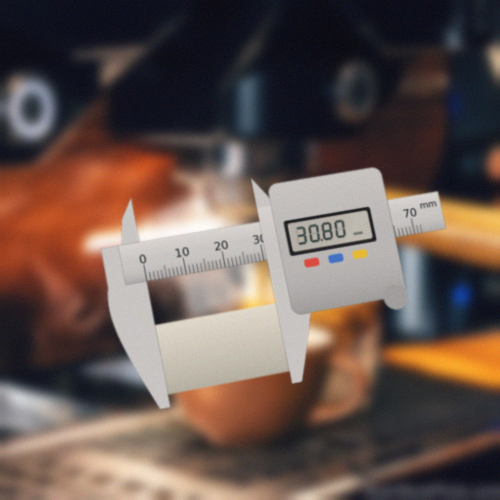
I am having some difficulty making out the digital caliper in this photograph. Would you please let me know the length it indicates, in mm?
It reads 30.80 mm
